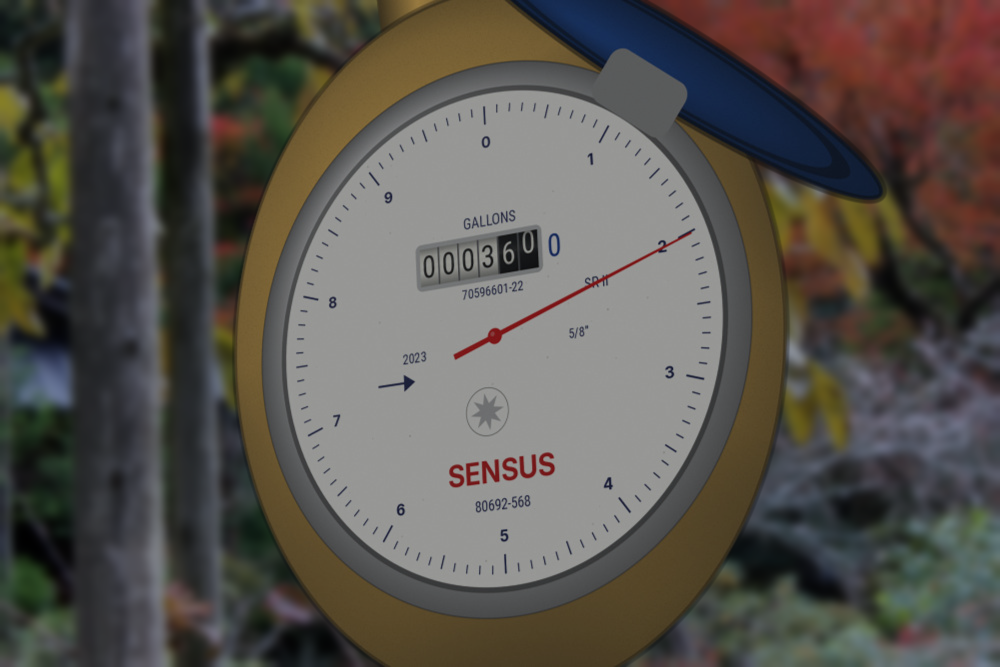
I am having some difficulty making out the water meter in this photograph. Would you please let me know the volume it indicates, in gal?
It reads 3602.0 gal
